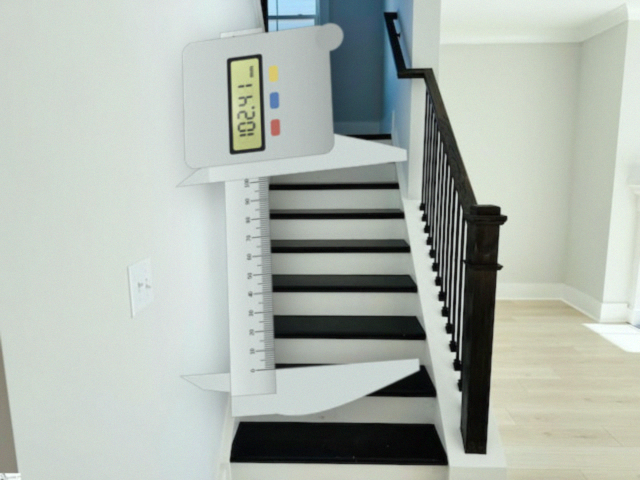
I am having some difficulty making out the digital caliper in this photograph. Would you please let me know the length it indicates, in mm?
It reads 102.41 mm
